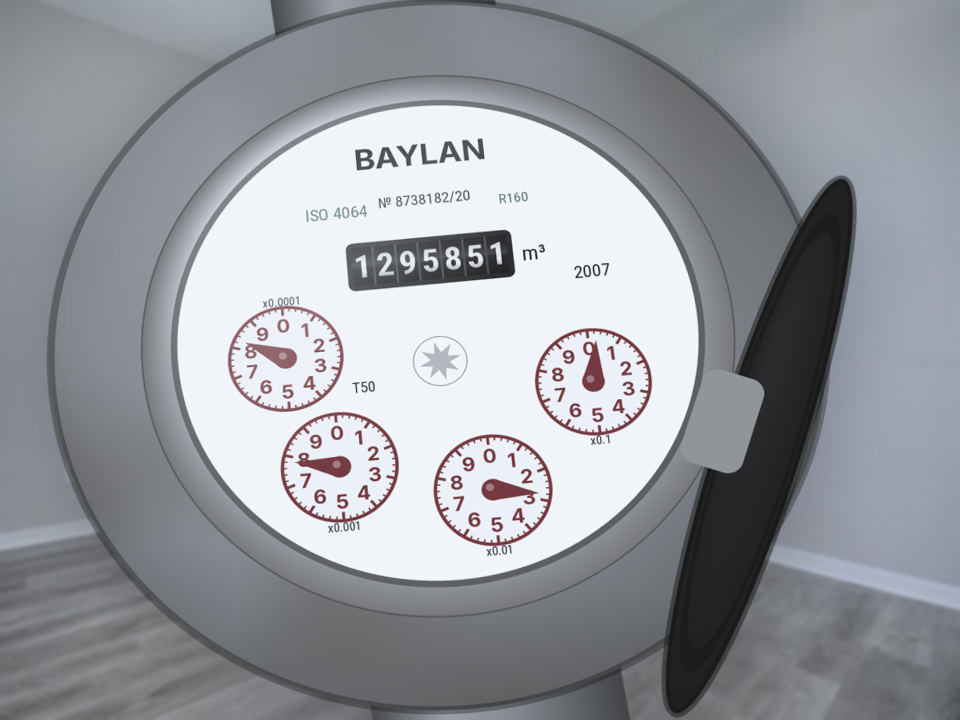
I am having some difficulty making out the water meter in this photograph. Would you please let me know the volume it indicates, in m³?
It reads 1295851.0278 m³
